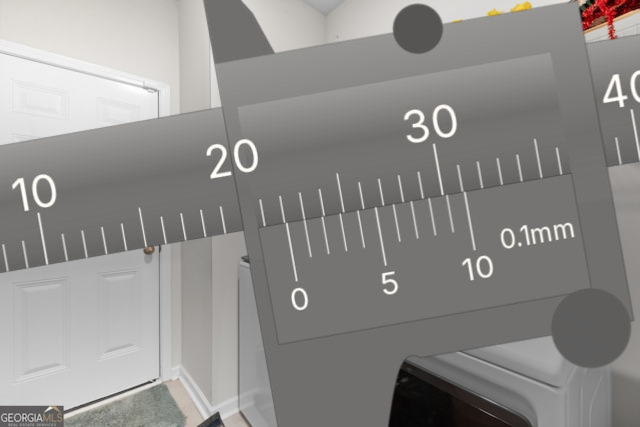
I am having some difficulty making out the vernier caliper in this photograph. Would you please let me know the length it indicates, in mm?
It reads 22.1 mm
